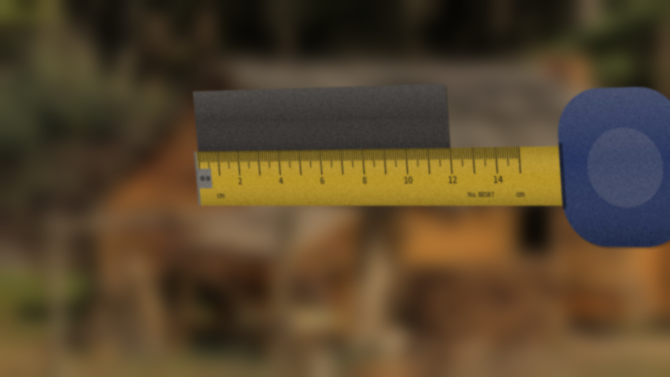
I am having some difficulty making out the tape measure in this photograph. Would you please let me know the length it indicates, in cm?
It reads 12 cm
